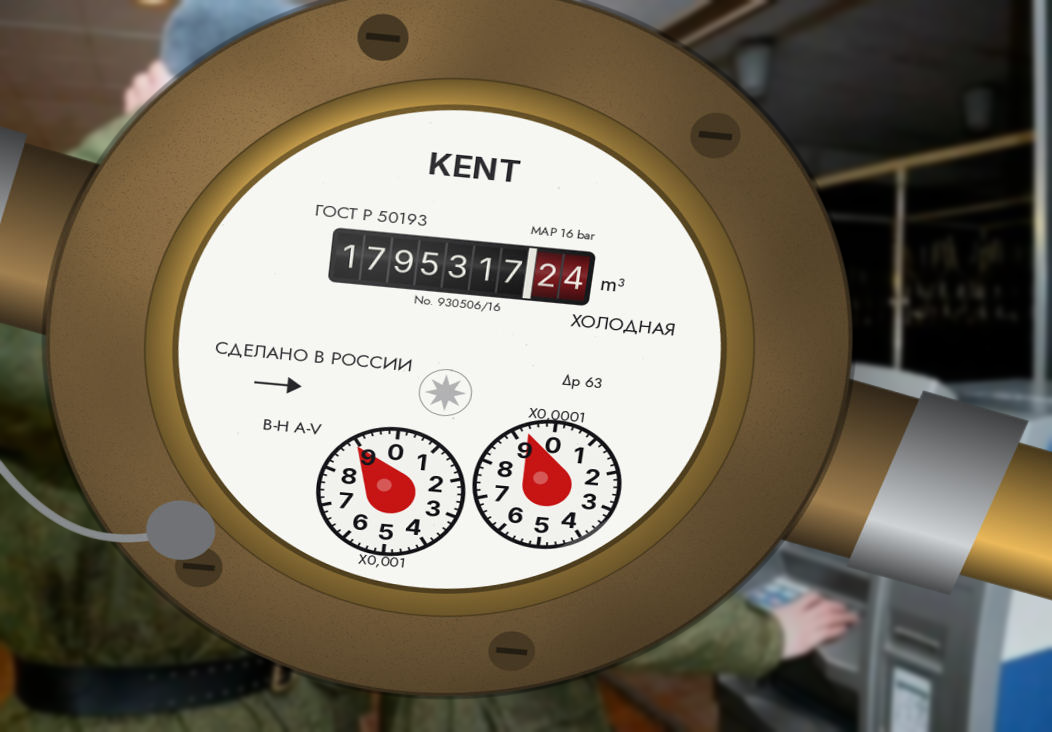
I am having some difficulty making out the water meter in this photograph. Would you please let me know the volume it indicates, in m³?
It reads 1795317.2489 m³
